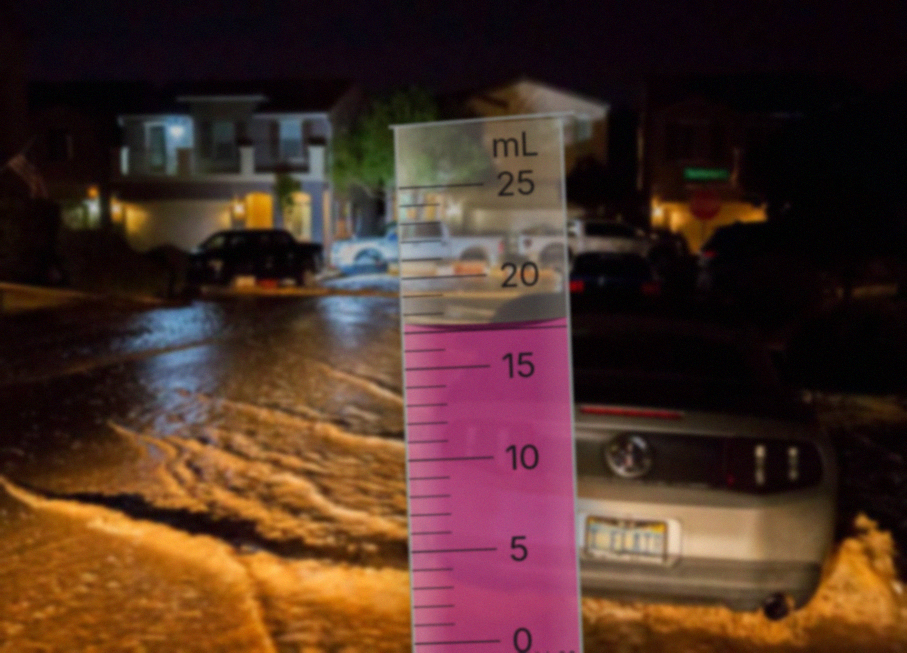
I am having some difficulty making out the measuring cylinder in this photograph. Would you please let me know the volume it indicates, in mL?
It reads 17 mL
